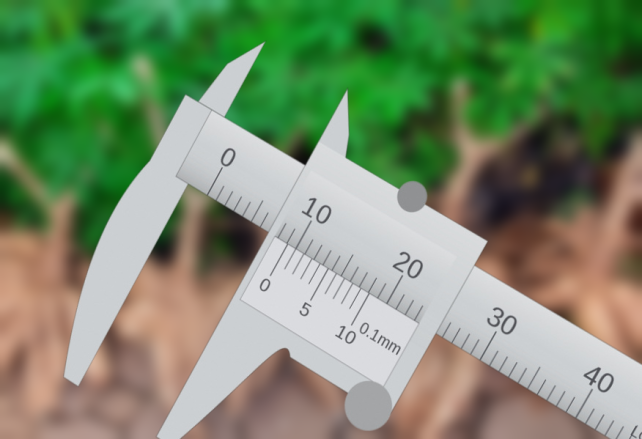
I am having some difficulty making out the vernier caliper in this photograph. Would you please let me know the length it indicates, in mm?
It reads 9.1 mm
